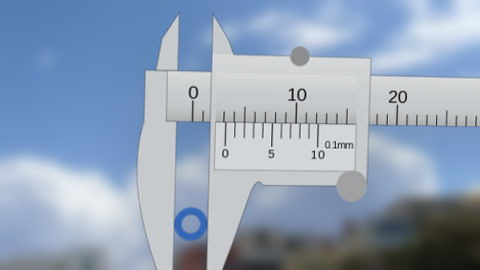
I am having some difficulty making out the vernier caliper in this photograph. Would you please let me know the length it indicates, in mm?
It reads 3.2 mm
